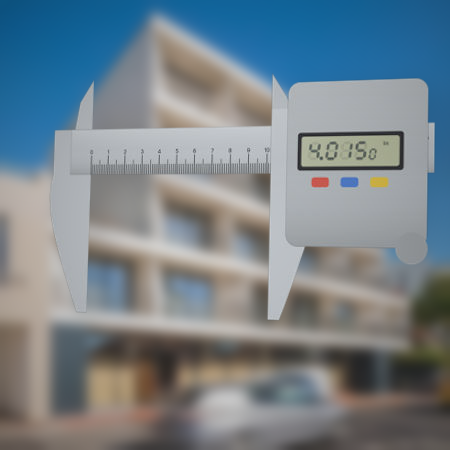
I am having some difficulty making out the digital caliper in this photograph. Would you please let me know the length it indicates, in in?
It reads 4.0150 in
